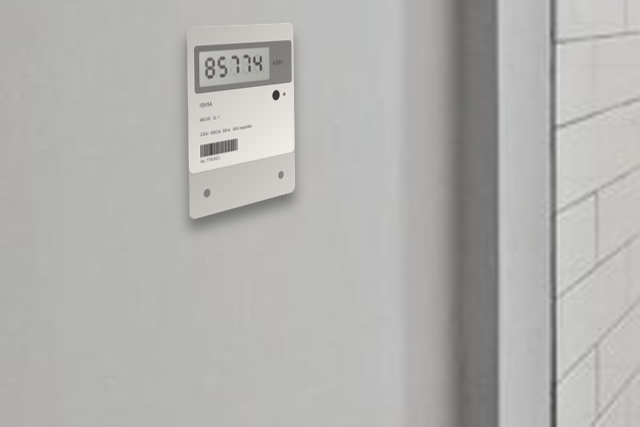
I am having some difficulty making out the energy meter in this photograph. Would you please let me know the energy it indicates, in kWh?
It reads 85774 kWh
